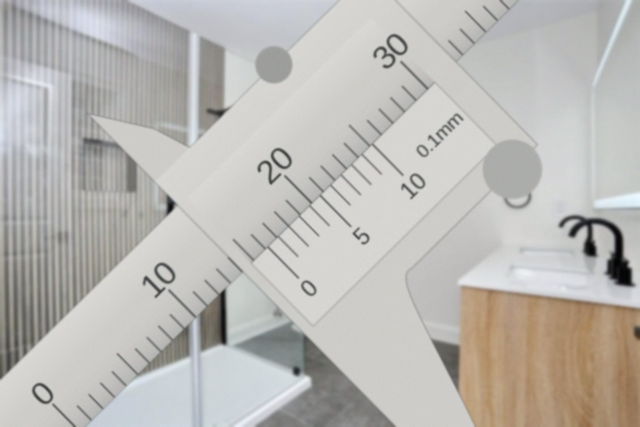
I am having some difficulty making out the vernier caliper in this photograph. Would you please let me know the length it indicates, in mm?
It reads 16.2 mm
